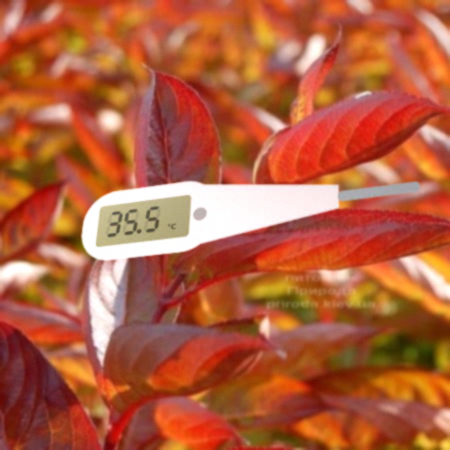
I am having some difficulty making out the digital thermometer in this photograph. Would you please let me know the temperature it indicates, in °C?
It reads 35.5 °C
